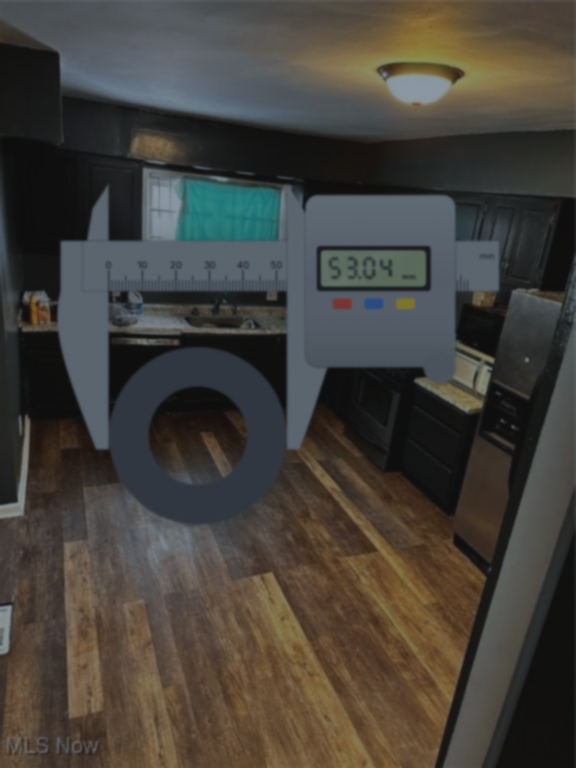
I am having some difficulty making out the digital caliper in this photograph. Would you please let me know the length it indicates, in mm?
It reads 53.04 mm
